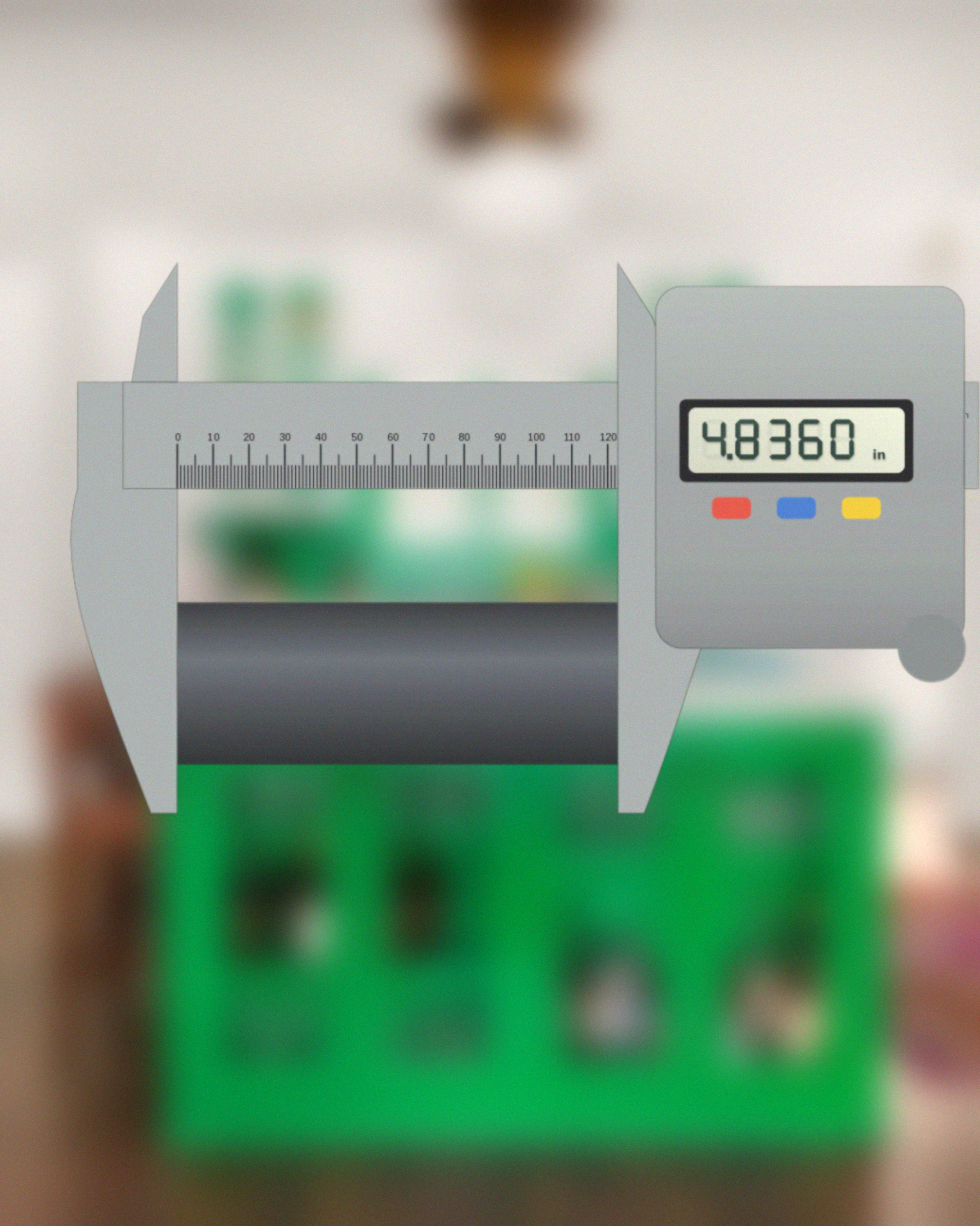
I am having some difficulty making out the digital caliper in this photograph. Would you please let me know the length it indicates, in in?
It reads 4.8360 in
